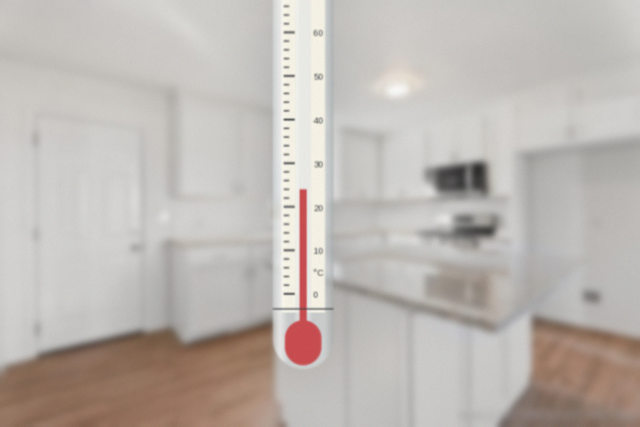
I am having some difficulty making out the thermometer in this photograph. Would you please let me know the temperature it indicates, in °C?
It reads 24 °C
